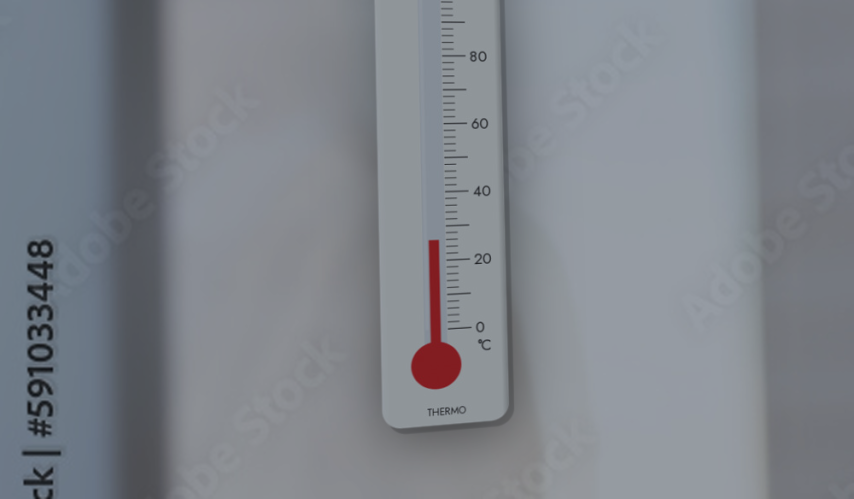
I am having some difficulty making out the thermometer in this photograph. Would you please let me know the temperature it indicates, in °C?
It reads 26 °C
